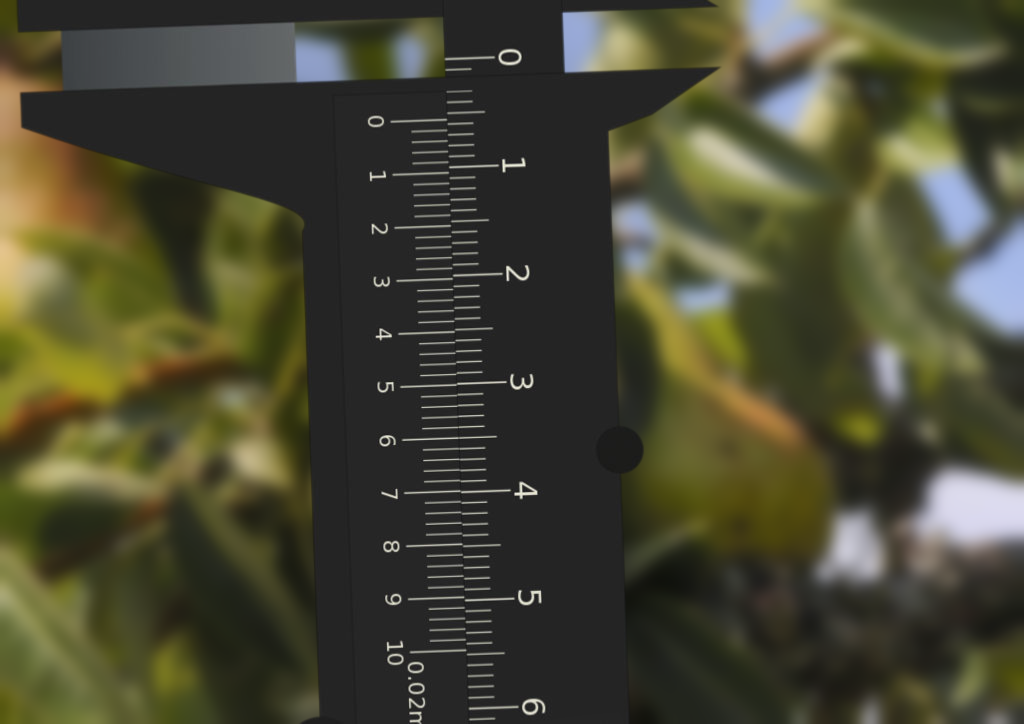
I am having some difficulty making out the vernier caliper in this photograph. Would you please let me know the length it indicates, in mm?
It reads 5.6 mm
